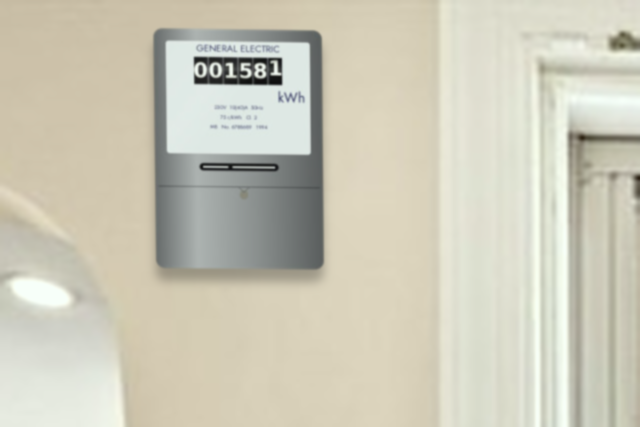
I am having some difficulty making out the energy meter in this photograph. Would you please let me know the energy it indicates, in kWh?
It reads 1581 kWh
